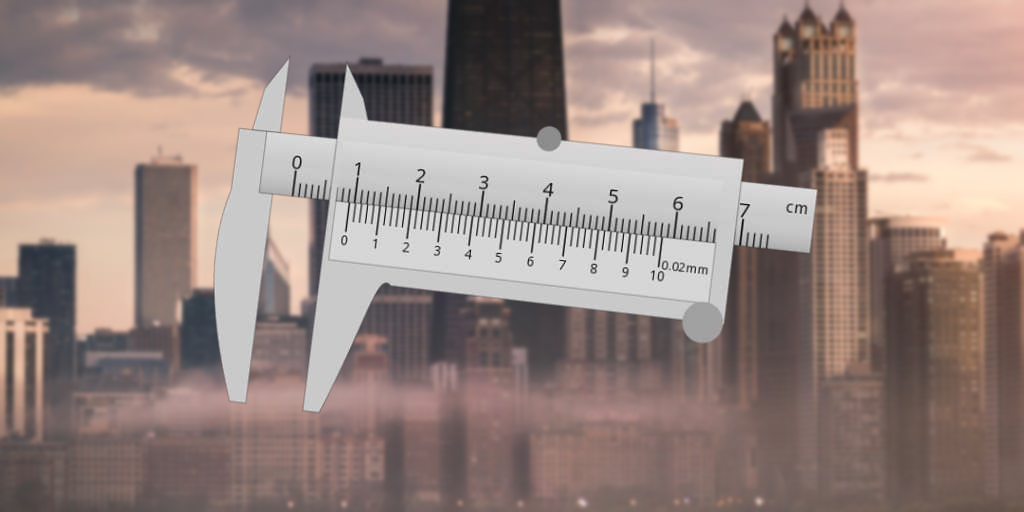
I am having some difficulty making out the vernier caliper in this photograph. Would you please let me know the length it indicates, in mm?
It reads 9.2 mm
